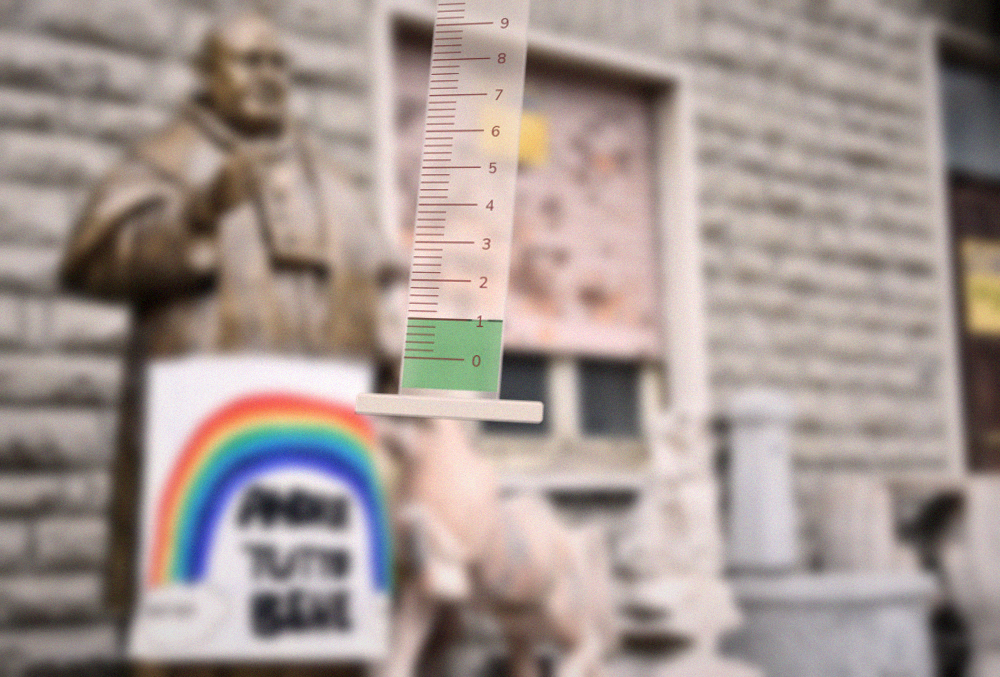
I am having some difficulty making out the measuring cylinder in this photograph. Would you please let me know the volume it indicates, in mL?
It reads 1 mL
